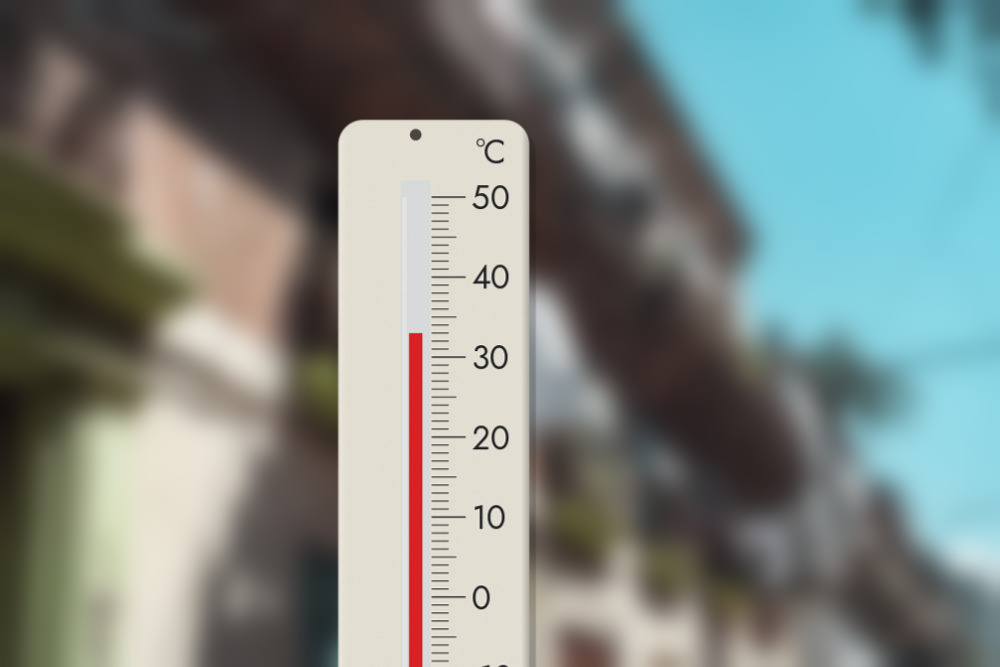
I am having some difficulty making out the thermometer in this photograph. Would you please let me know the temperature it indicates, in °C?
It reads 33 °C
